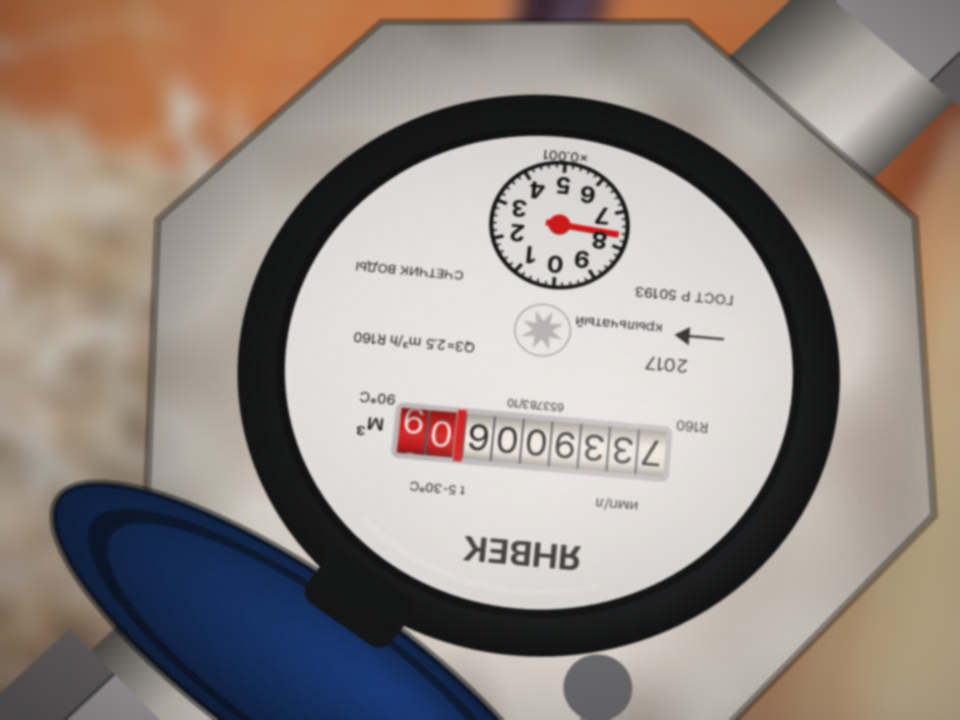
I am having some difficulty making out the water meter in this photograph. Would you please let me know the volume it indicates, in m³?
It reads 7339006.087 m³
